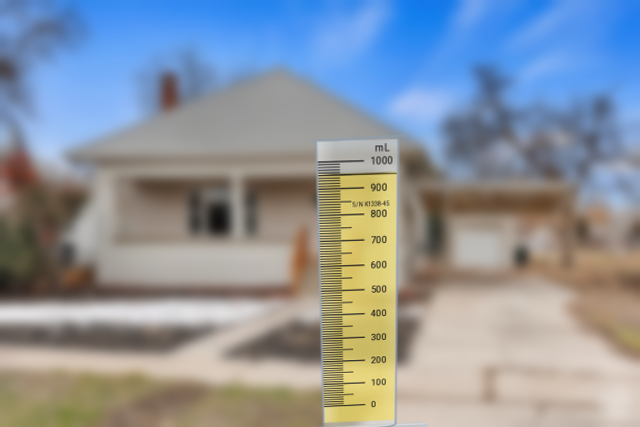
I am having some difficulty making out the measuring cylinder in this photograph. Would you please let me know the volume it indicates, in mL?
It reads 950 mL
